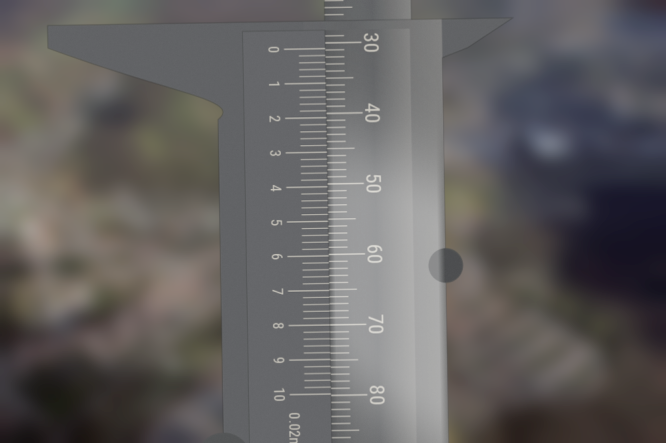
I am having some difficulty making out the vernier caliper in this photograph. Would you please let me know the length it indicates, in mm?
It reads 30.8 mm
